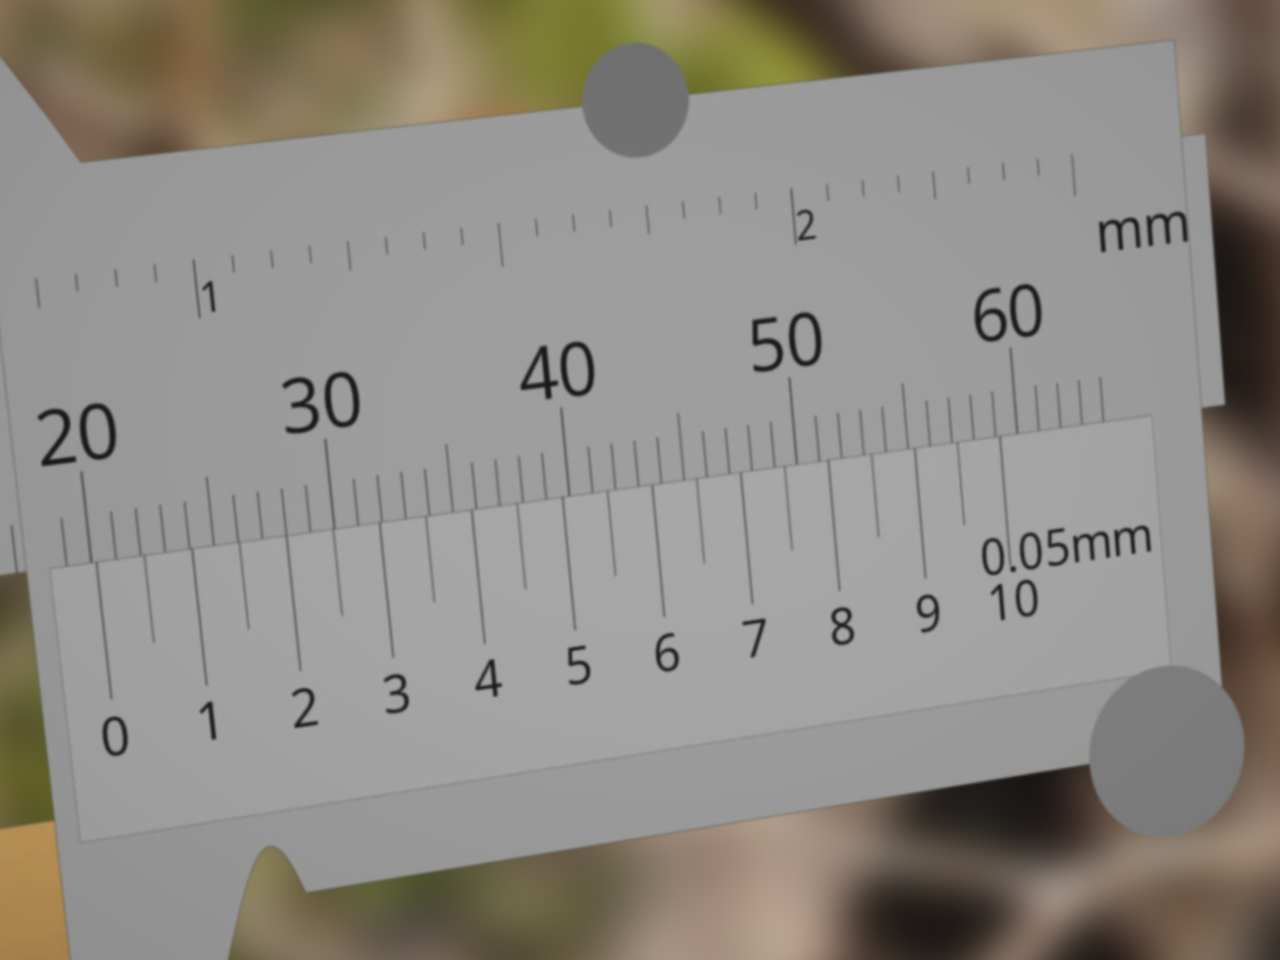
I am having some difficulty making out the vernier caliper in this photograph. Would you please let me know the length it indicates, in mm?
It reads 20.2 mm
